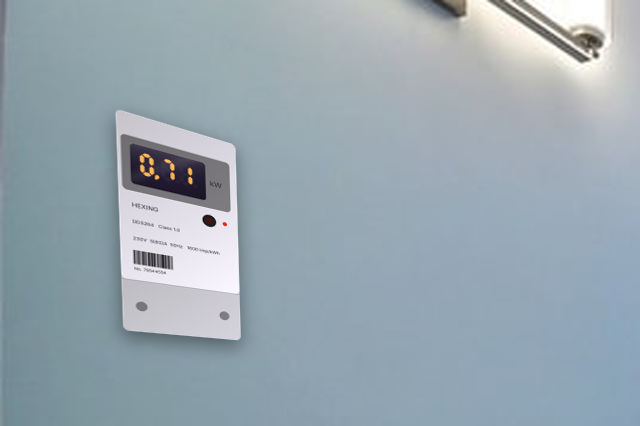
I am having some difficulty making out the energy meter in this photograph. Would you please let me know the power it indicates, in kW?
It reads 0.71 kW
